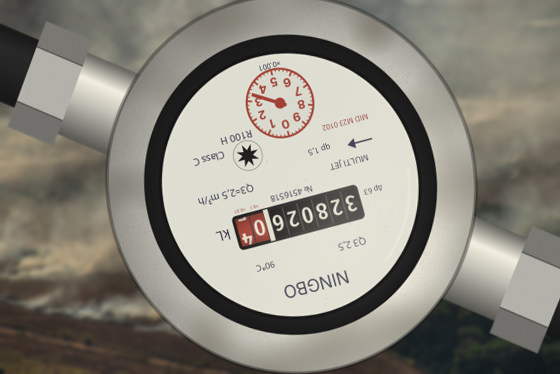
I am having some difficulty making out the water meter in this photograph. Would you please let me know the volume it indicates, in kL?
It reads 328026.043 kL
